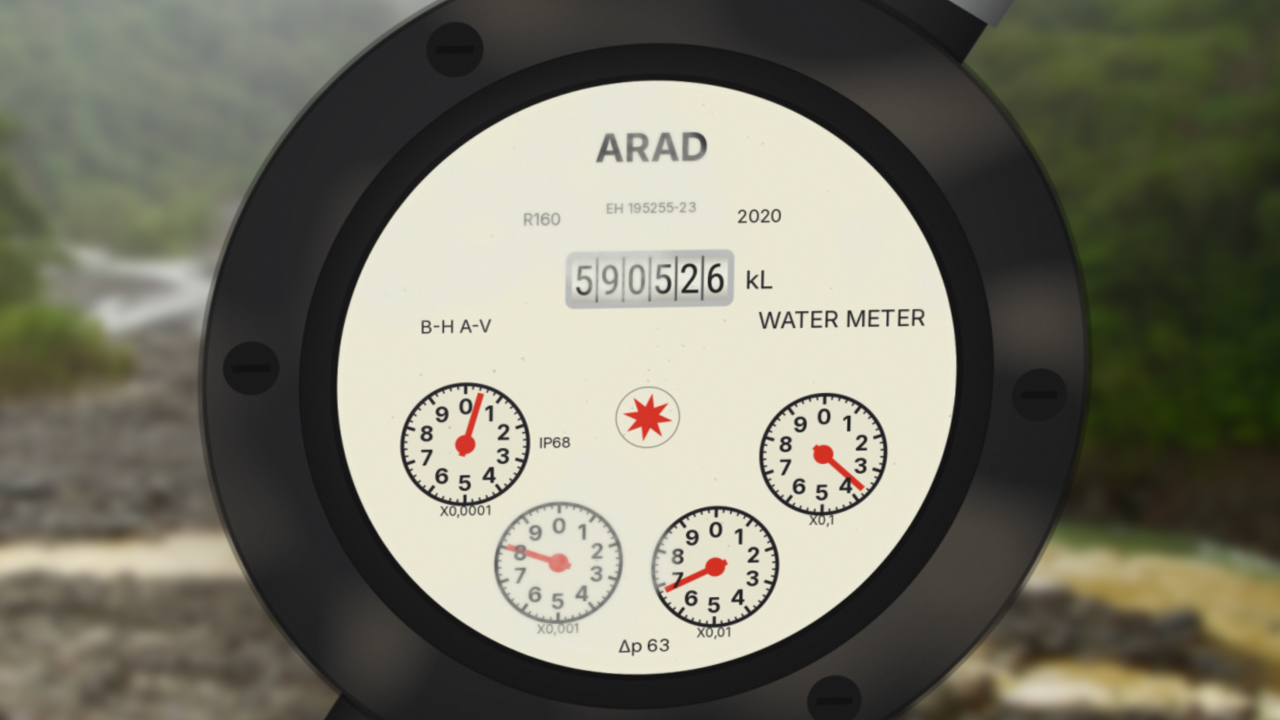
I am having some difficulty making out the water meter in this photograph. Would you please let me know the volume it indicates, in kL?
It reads 590526.3680 kL
